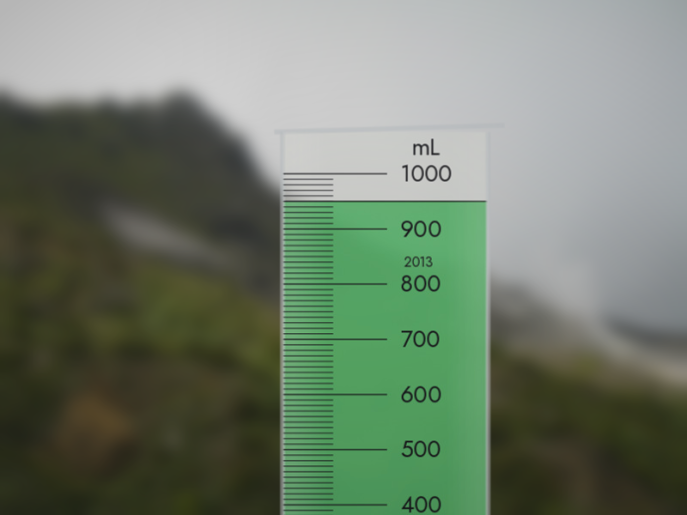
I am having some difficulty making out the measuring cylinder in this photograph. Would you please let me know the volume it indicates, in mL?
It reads 950 mL
